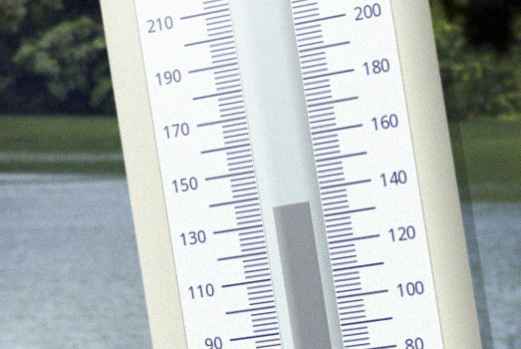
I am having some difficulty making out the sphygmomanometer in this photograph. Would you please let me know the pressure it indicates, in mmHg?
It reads 136 mmHg
